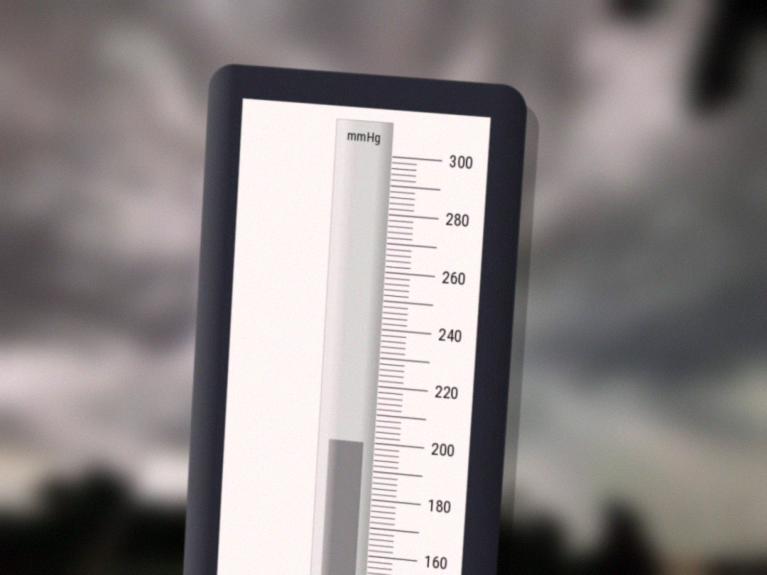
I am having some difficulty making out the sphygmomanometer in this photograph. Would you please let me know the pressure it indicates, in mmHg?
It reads 200 mmHg
